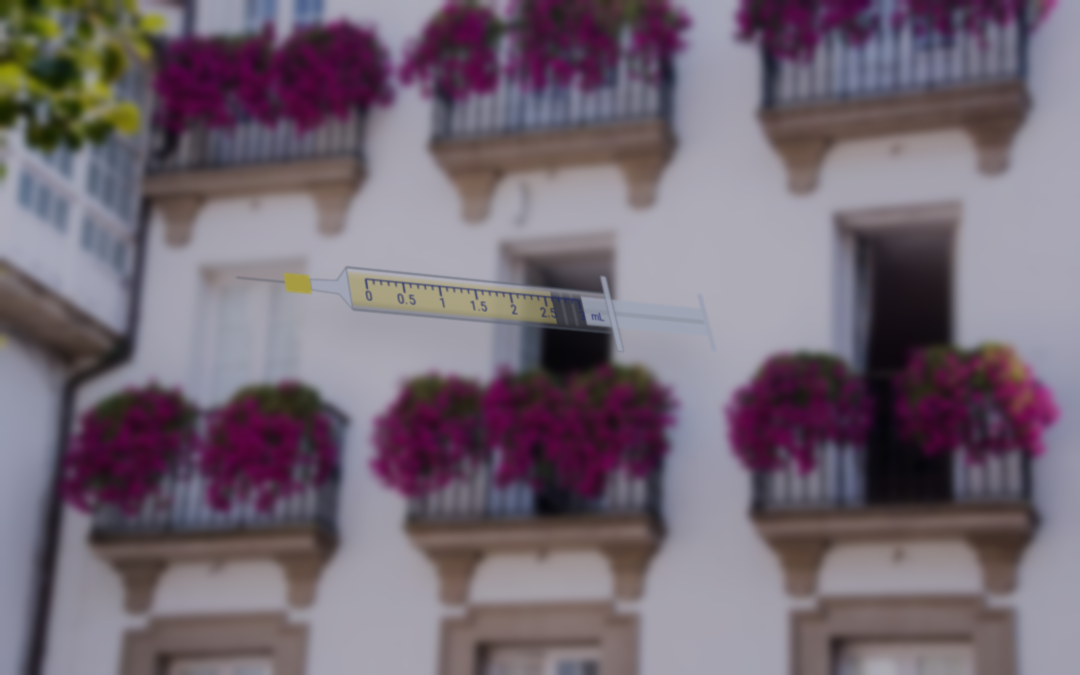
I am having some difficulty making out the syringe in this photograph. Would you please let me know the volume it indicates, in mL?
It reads 2.6 mL
